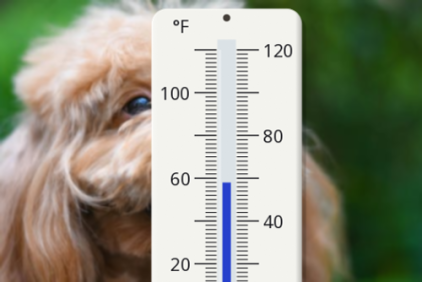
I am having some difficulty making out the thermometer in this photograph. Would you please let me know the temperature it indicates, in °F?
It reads 58 °F
